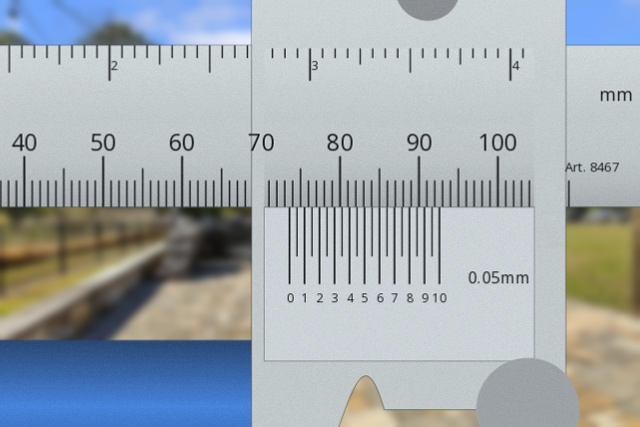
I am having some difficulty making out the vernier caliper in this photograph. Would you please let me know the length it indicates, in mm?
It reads 73.6 mm
